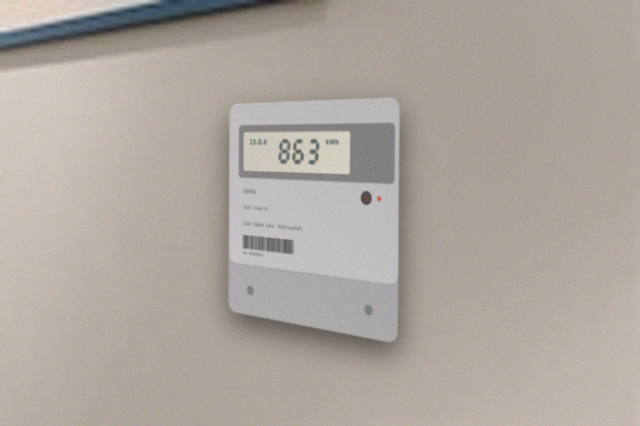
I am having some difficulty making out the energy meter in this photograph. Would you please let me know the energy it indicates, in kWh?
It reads 863 kWh
